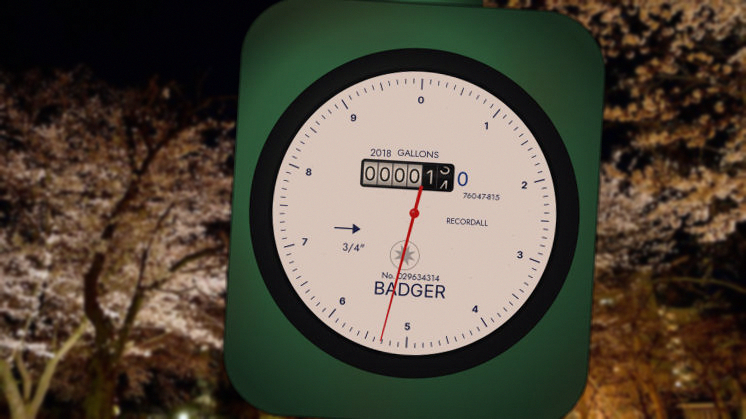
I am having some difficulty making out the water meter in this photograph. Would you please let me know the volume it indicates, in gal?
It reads 135.3 gal
